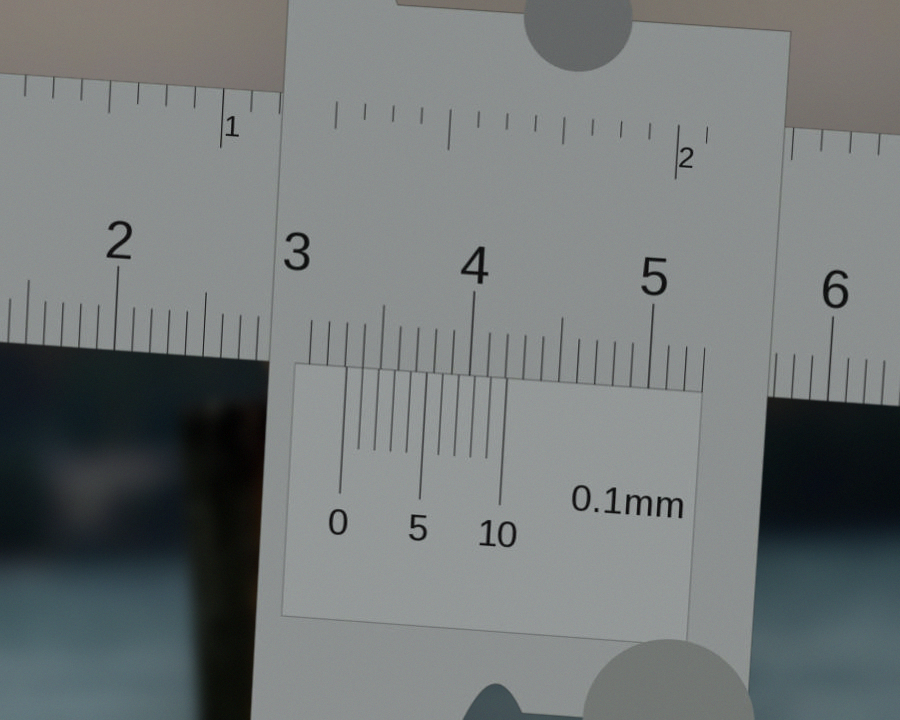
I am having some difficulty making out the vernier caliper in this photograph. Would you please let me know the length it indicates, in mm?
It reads 33.1 mm
